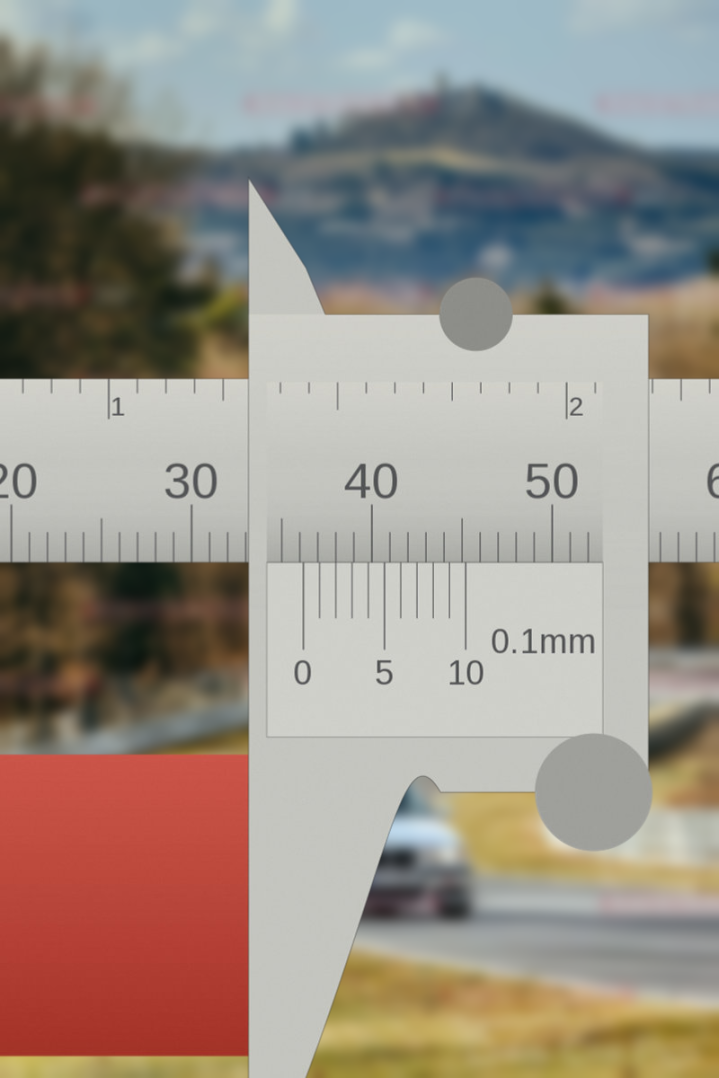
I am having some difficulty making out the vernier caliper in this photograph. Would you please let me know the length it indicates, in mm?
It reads 36.2 mm
